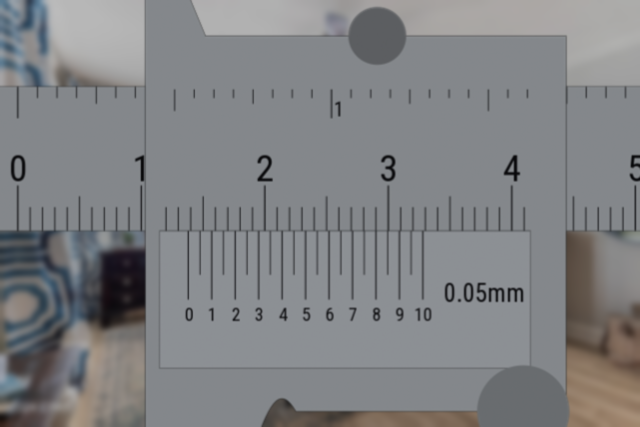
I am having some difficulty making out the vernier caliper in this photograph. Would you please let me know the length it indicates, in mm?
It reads 13.8 mm
